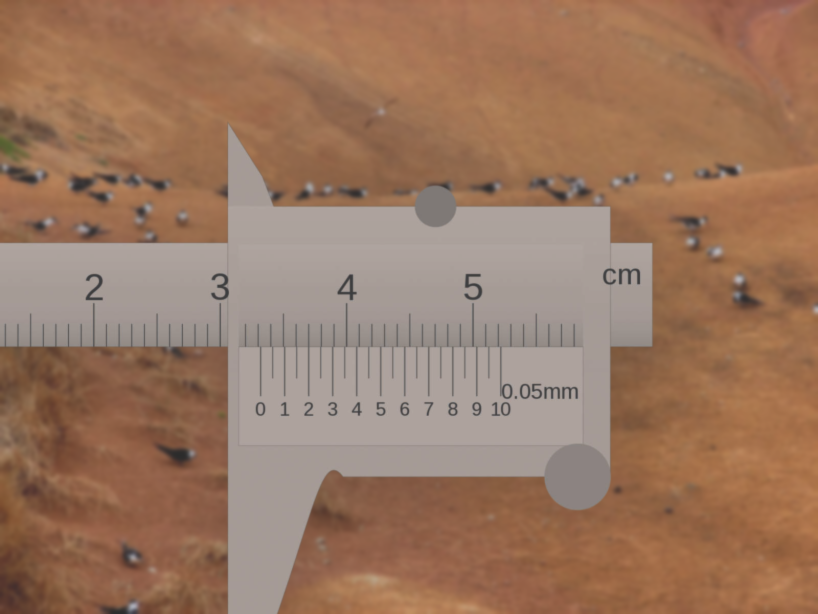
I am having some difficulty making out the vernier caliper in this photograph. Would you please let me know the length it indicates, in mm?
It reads 33.2 mm
